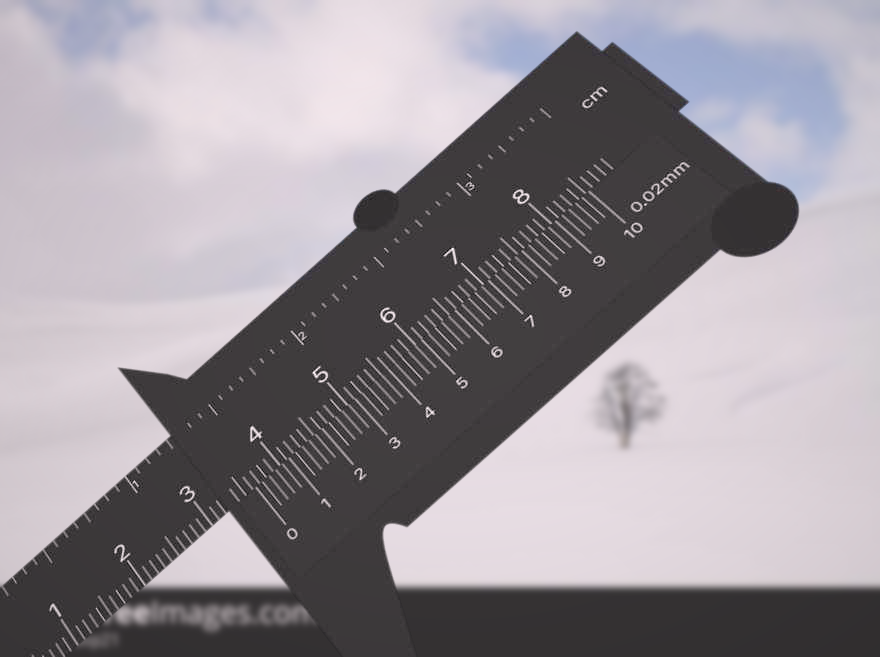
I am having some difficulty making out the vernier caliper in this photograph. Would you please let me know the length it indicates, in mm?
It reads 36.4 mm
